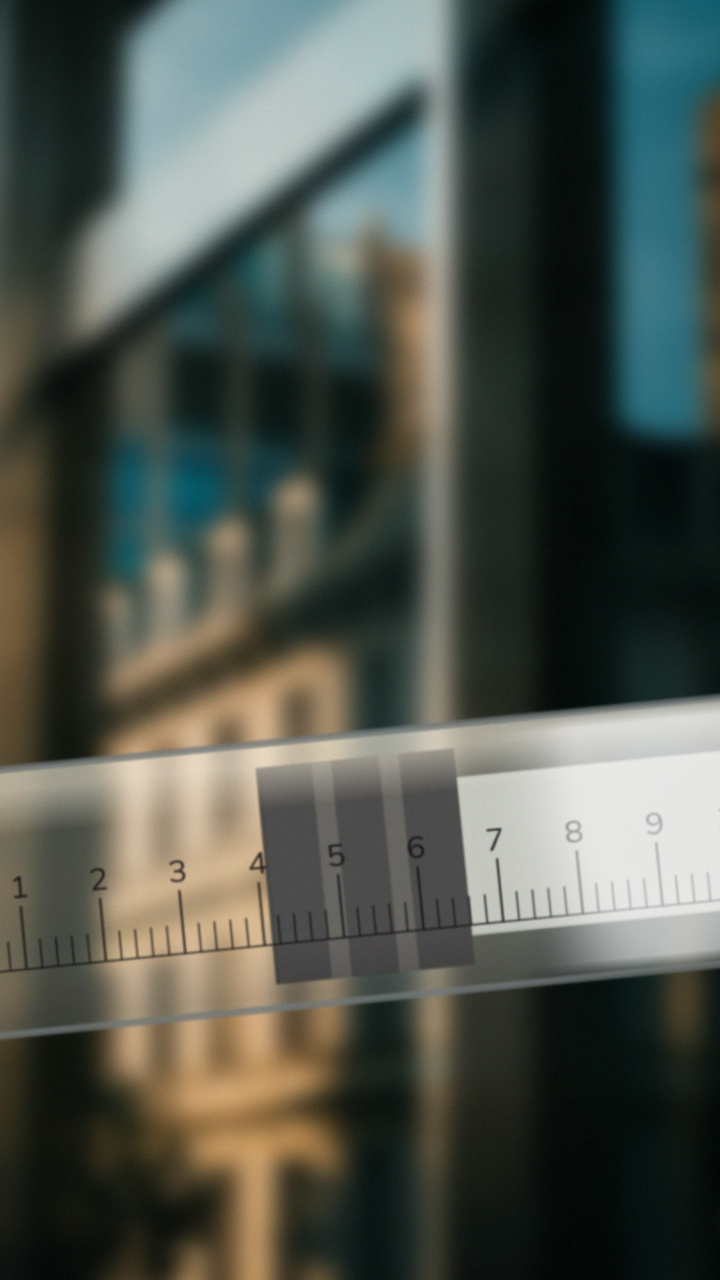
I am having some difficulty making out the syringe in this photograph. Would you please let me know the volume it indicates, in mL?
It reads 4.1 mL
